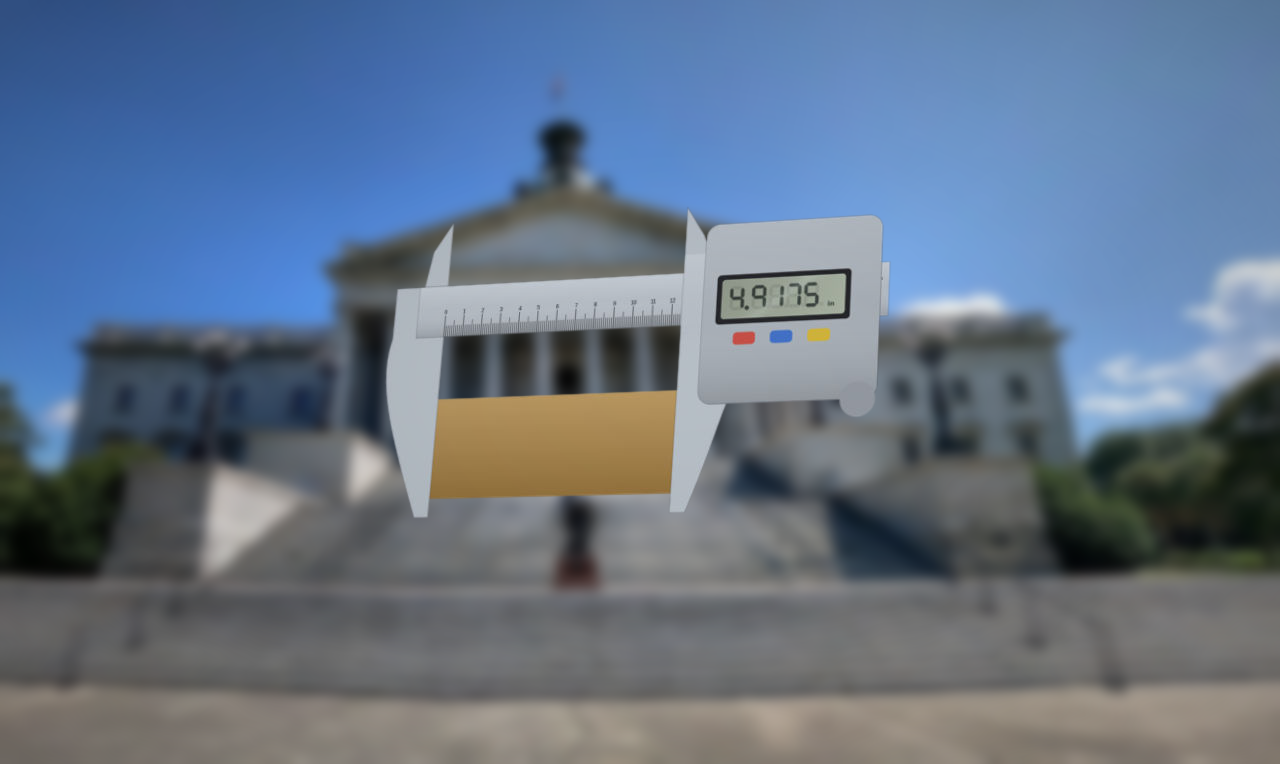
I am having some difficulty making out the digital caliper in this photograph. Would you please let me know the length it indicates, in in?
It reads 4.9175 in
